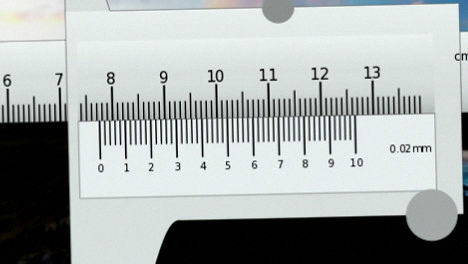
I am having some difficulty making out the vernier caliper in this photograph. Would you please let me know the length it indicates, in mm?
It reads 77.5 mm
